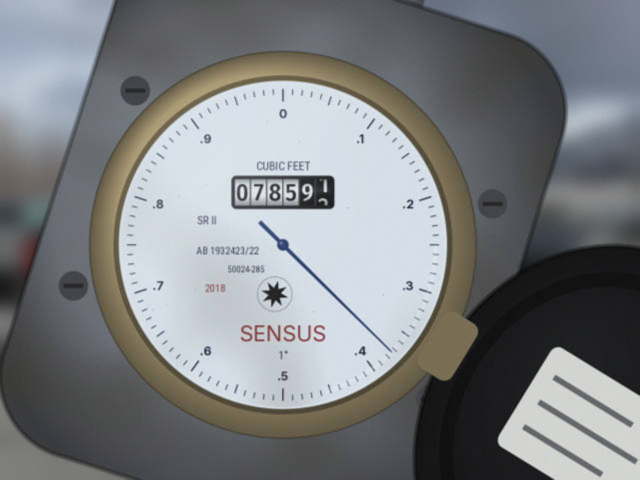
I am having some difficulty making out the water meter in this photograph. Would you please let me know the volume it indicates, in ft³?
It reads 78591.37 ft³
